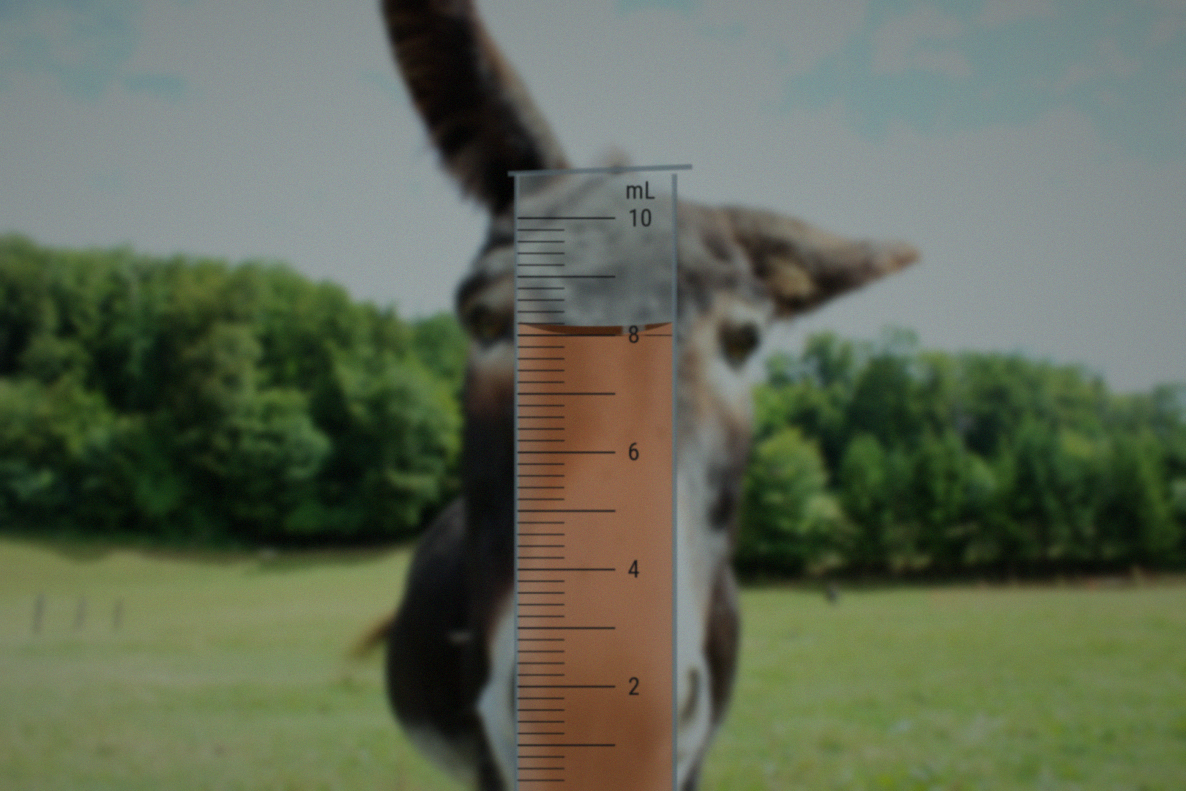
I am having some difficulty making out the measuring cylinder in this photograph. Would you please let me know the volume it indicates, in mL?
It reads 8 mL
